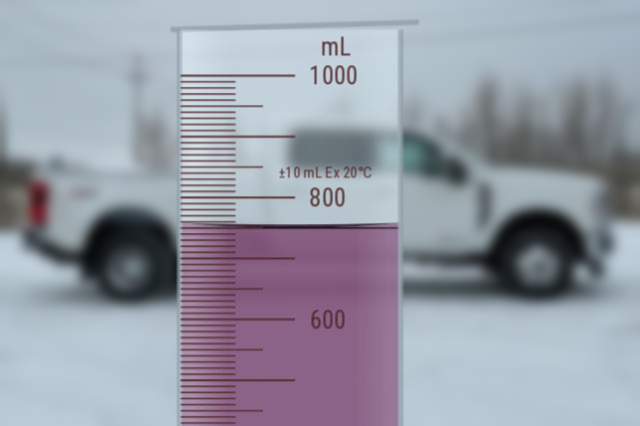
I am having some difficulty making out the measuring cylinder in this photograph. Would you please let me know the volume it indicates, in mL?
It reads 750 mL
